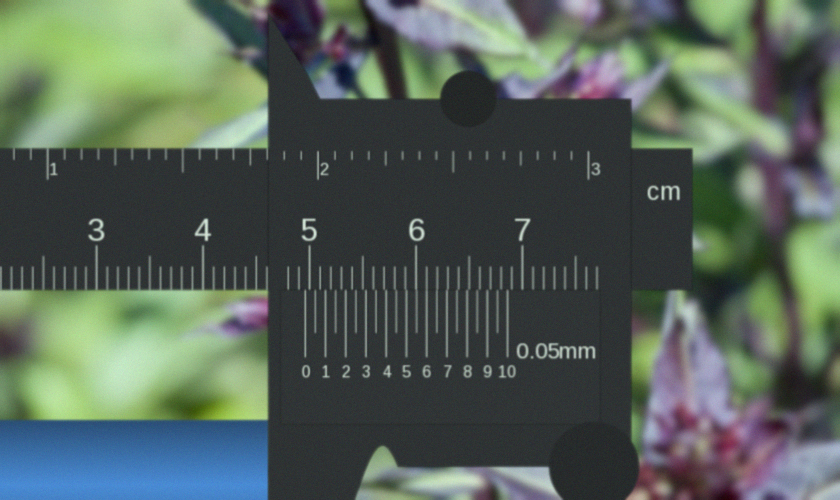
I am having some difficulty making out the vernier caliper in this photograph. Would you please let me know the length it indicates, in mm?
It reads 49.6 mm
